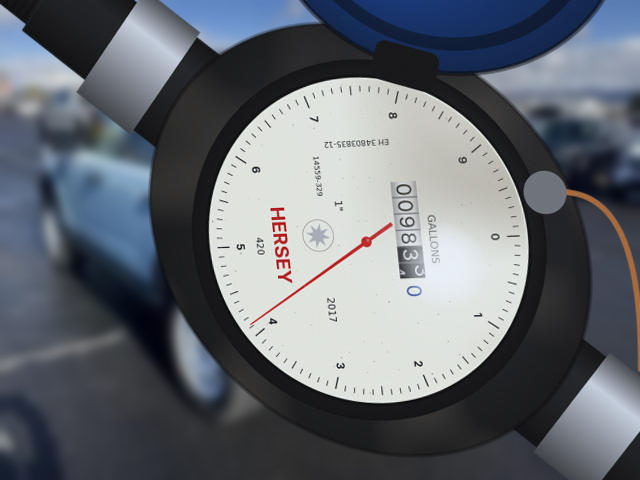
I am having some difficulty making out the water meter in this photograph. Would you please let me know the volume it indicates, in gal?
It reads 98334.1 gal
